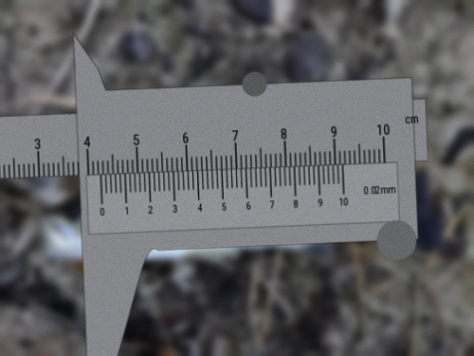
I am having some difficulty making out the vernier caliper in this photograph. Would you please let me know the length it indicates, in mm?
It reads 42.5 mm
